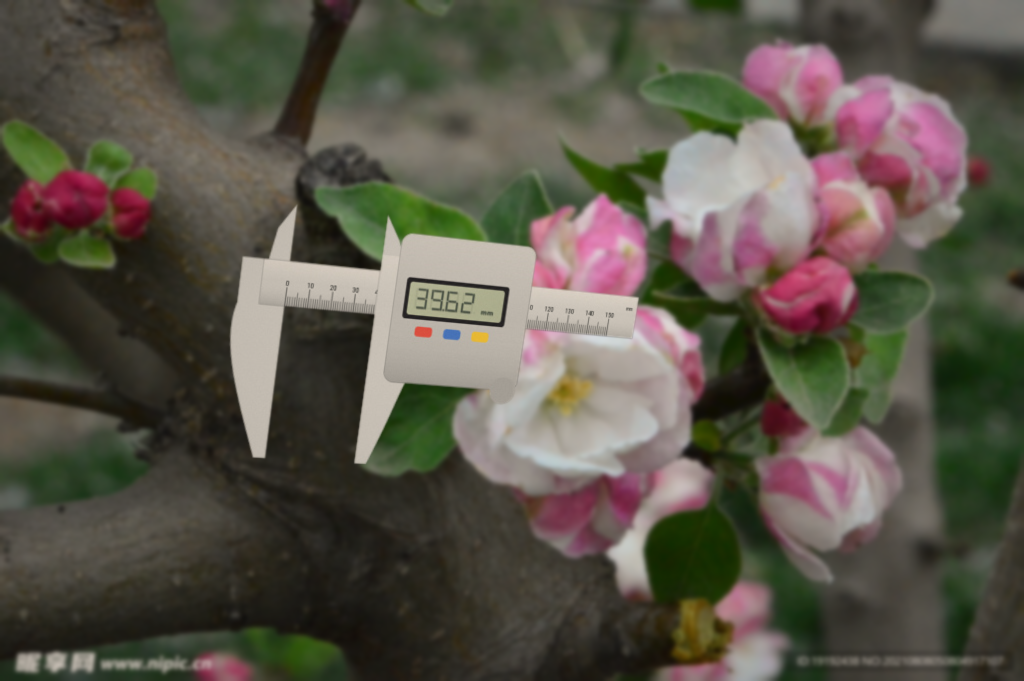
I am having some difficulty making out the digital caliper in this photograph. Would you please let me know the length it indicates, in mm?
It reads 39.62 mm
